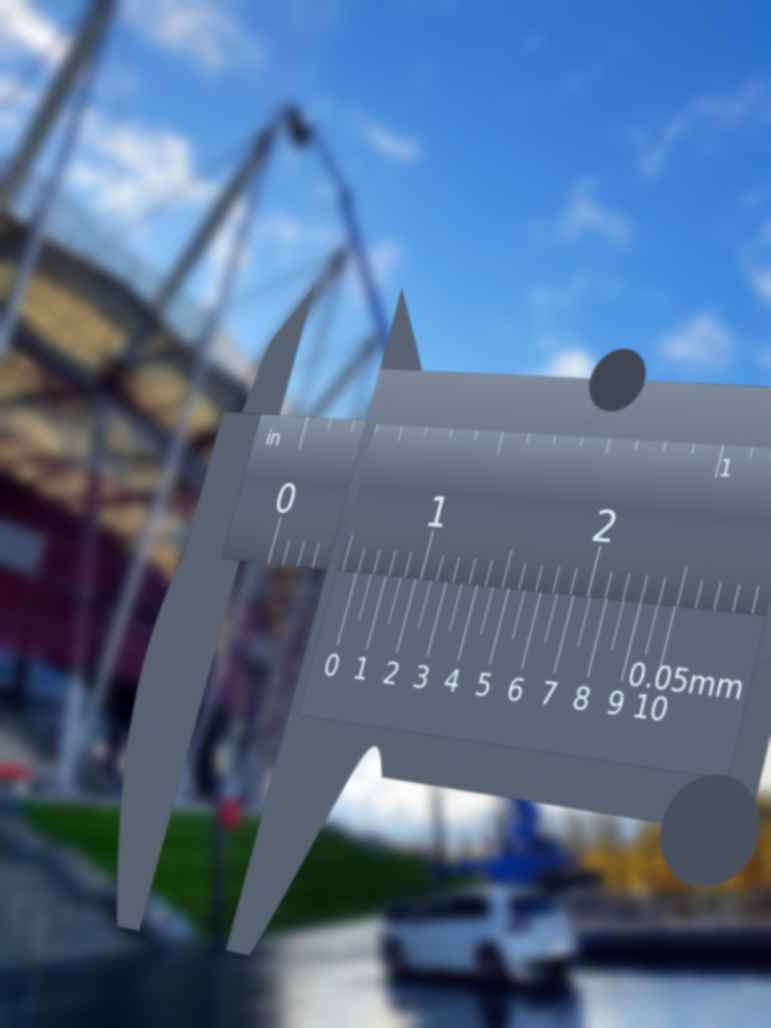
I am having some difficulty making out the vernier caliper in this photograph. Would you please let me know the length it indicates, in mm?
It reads 5.9 mm
